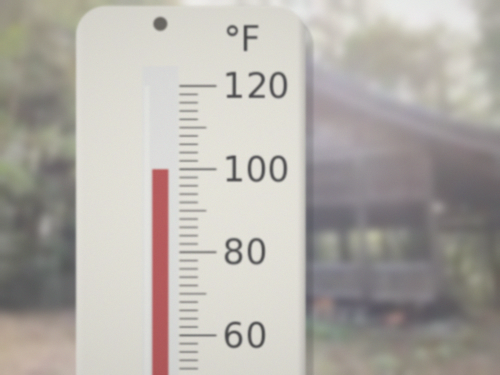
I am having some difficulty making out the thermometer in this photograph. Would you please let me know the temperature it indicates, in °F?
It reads 100 °F
